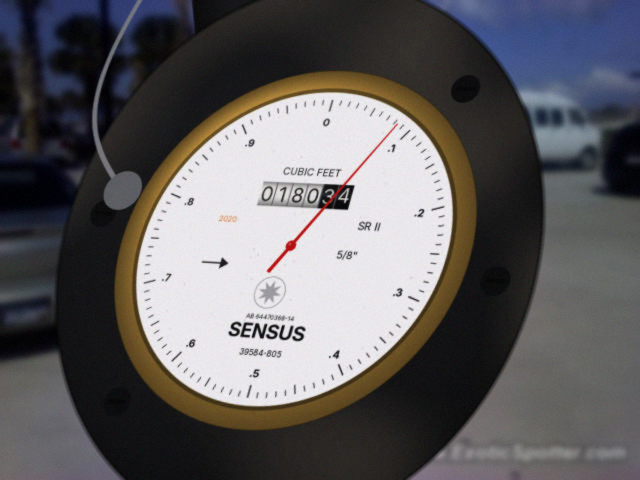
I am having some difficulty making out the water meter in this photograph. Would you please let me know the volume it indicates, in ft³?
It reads 18034.08 ft³
